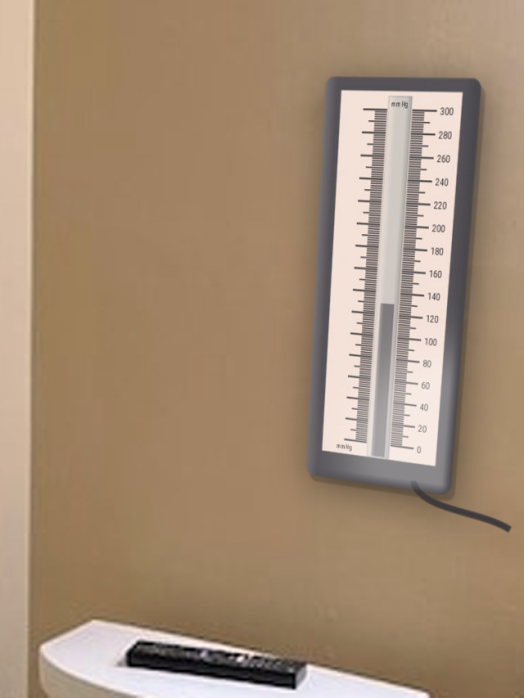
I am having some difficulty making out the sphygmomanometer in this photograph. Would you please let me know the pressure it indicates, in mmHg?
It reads 130 mmHg
